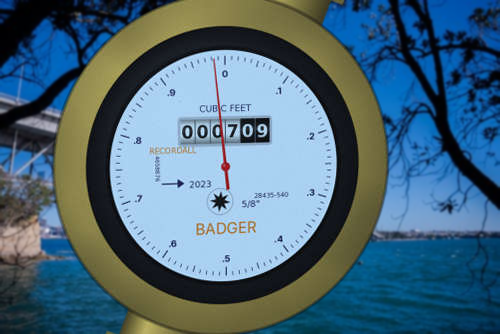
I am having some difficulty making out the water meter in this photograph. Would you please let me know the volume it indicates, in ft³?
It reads 708.98 ft³
